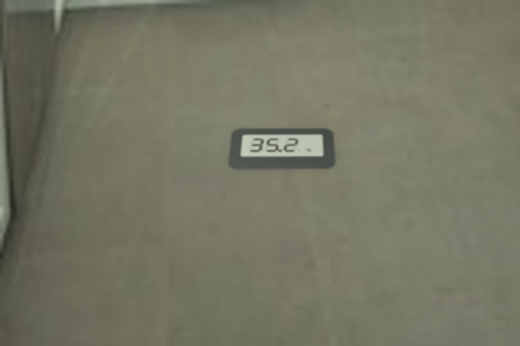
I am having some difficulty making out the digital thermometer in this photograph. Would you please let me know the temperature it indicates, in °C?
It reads 35.2 °C
